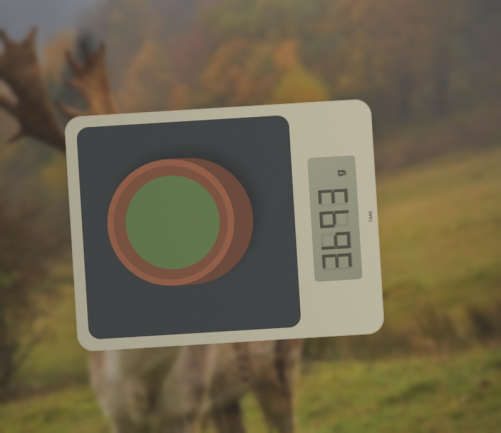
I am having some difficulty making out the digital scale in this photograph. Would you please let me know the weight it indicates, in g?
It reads 3693 g
